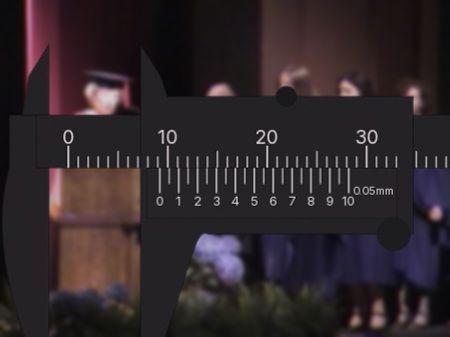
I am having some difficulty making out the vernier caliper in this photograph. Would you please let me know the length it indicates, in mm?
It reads 9.2 mm
